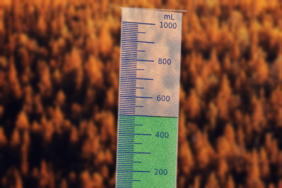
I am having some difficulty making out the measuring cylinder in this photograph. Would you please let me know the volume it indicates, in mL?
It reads 500 mL
